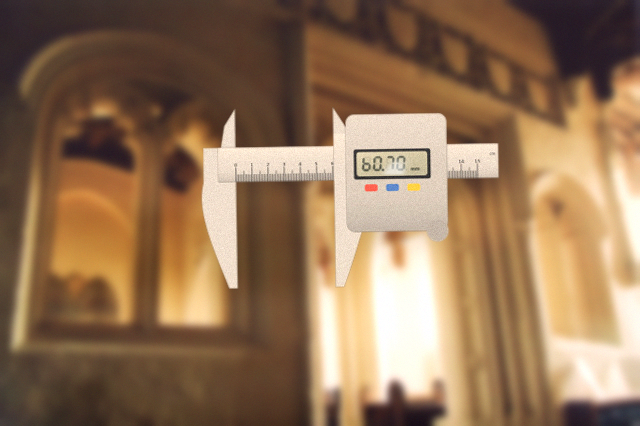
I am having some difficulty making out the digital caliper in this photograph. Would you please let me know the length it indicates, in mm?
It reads 60.70 mm
